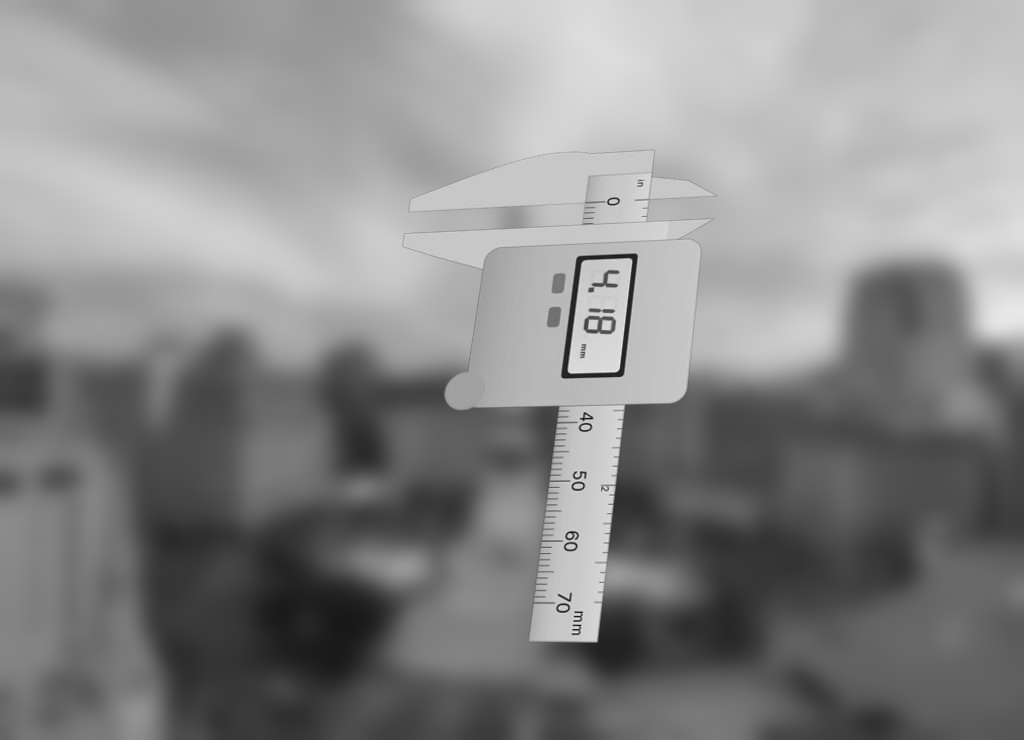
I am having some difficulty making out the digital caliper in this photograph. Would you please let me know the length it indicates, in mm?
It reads 4.18 mm
